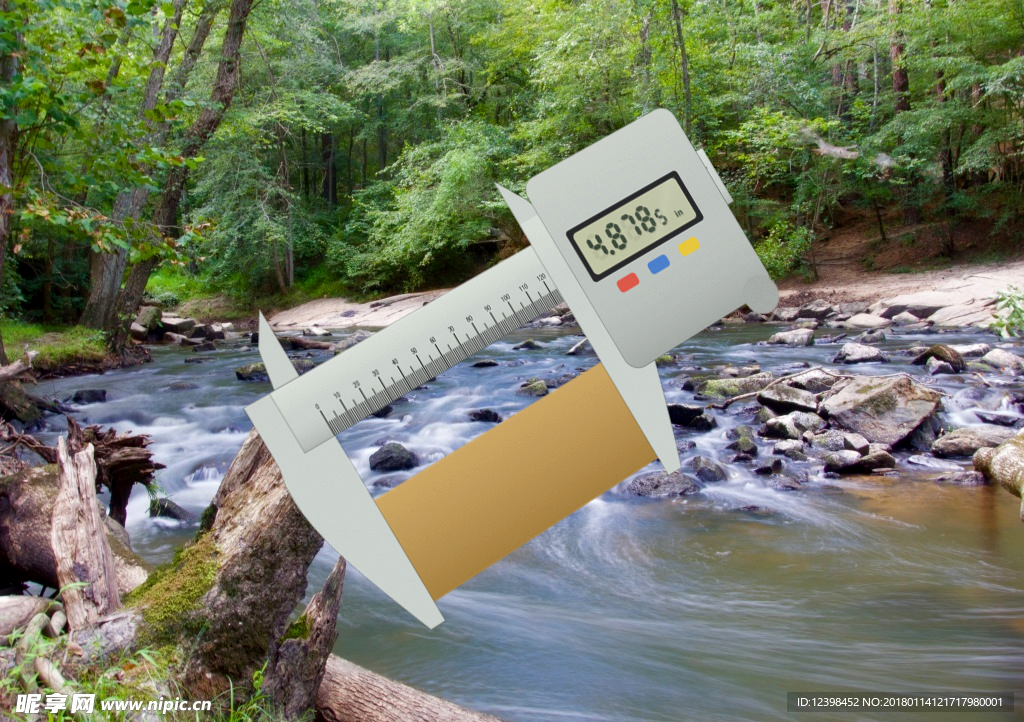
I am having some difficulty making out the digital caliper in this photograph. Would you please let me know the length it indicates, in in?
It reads 4.8785 in
